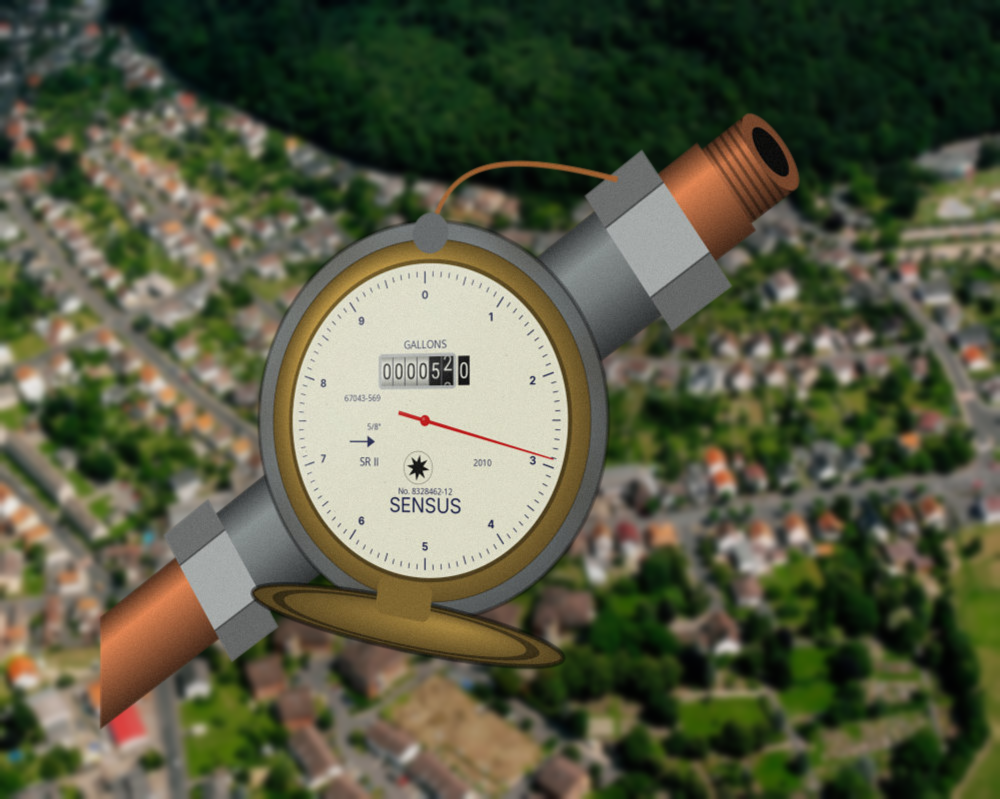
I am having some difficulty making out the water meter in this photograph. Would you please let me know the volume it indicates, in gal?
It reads 522.9 gal
